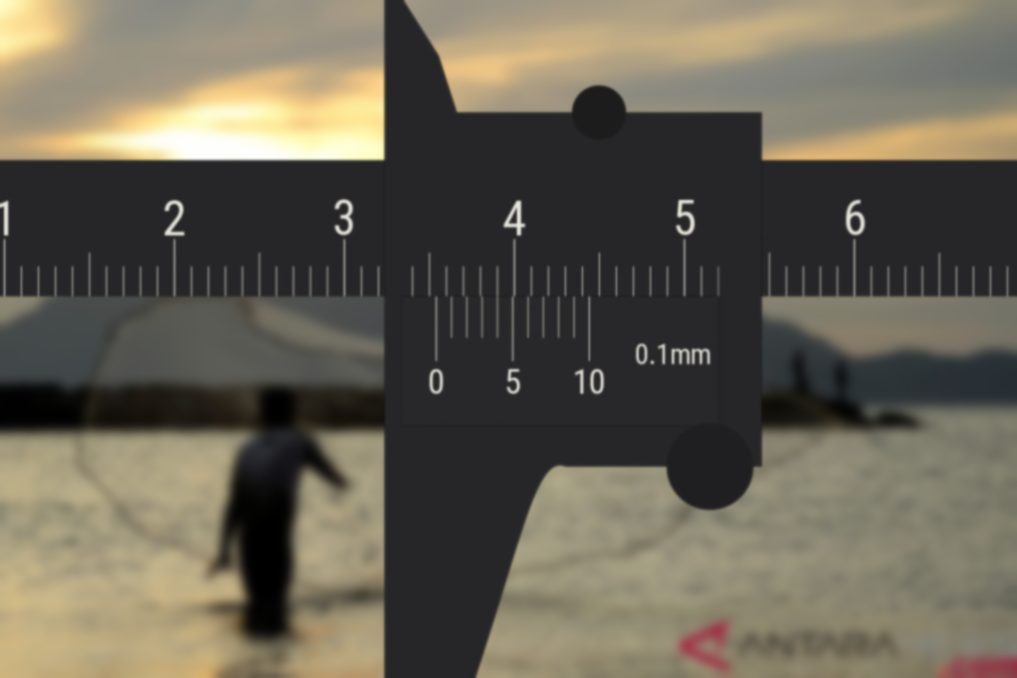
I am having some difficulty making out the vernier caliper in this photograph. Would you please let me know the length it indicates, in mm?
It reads 35.4 mm
